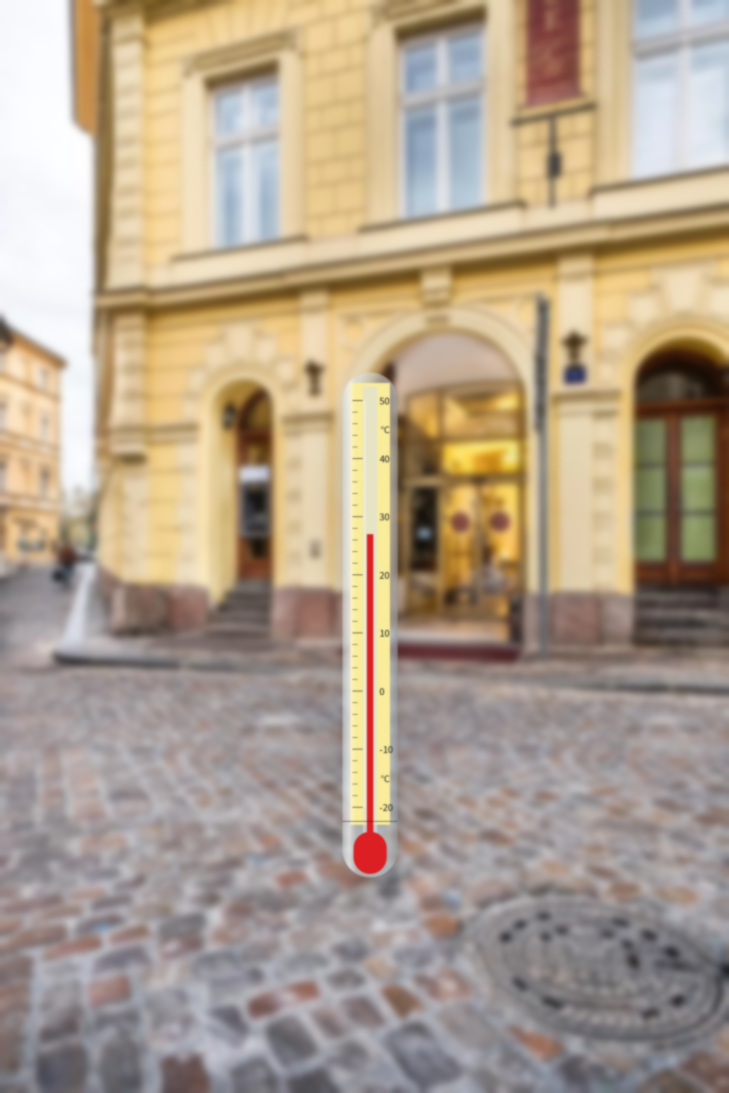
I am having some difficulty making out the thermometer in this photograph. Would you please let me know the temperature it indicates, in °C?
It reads 27 °C
